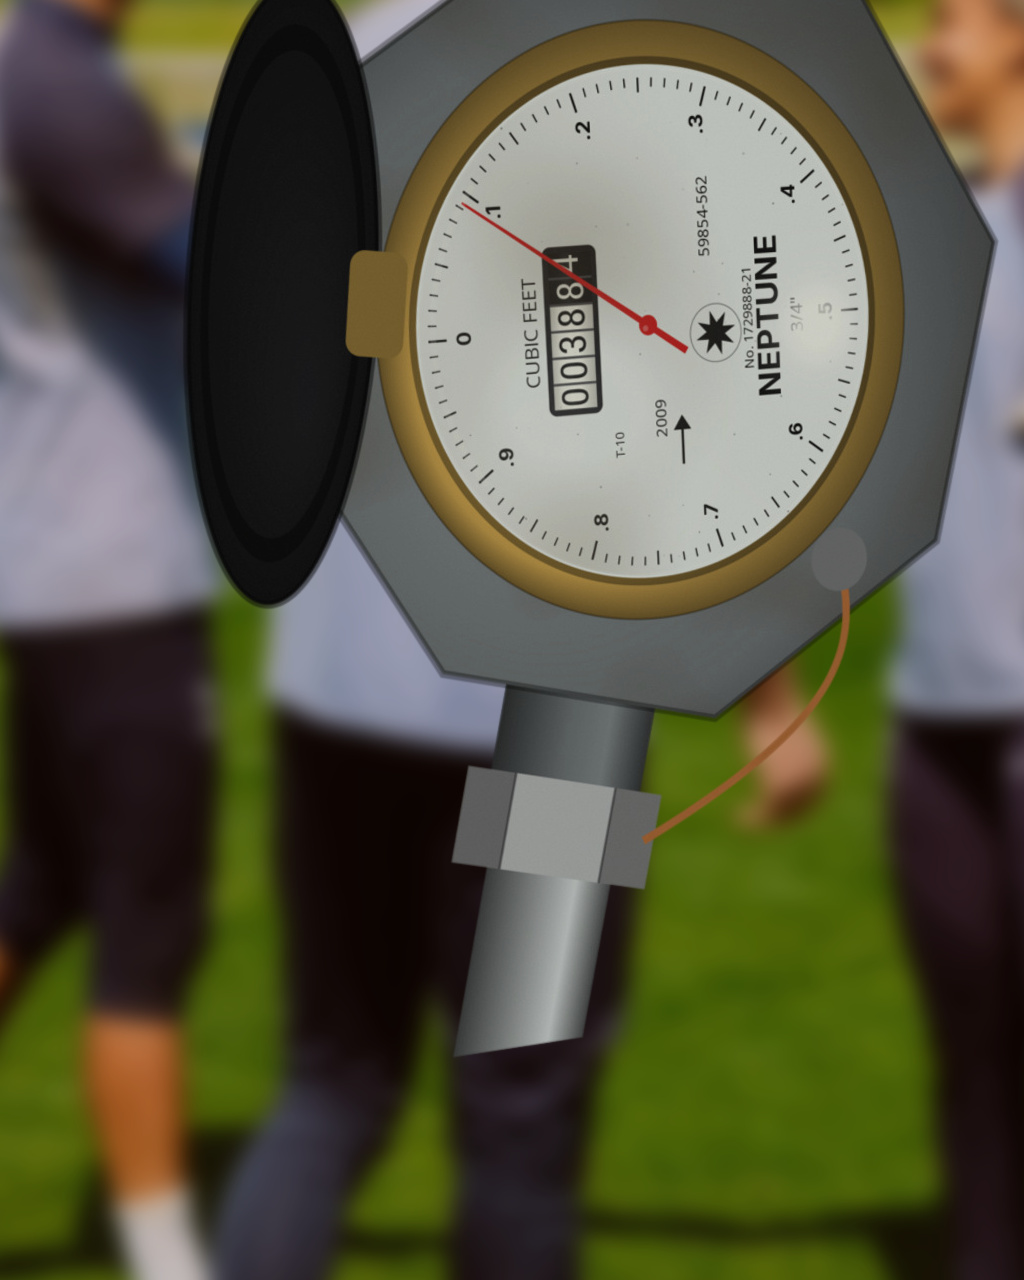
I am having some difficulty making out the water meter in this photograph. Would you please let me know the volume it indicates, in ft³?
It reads 3884.09 ft³
